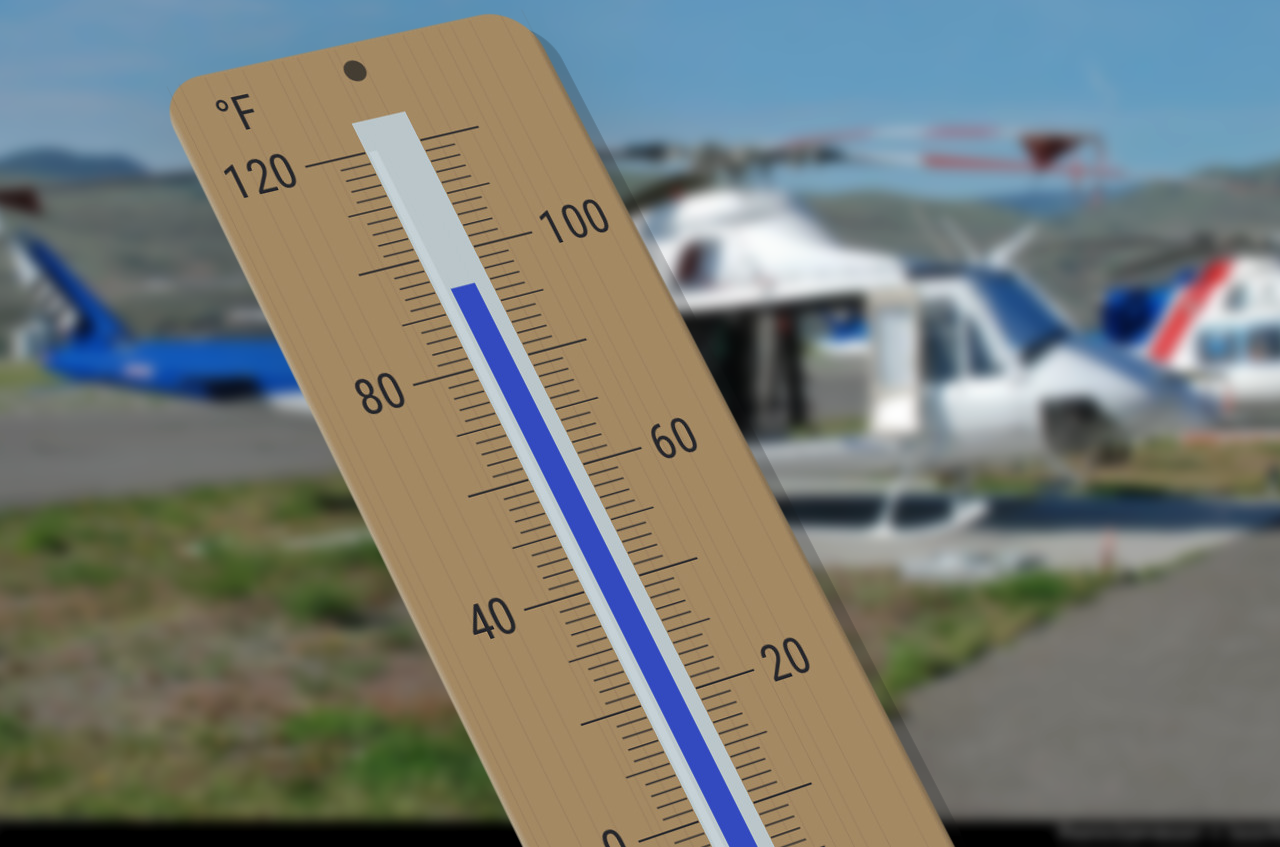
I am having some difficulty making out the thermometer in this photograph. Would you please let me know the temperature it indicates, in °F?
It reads 94 °F
